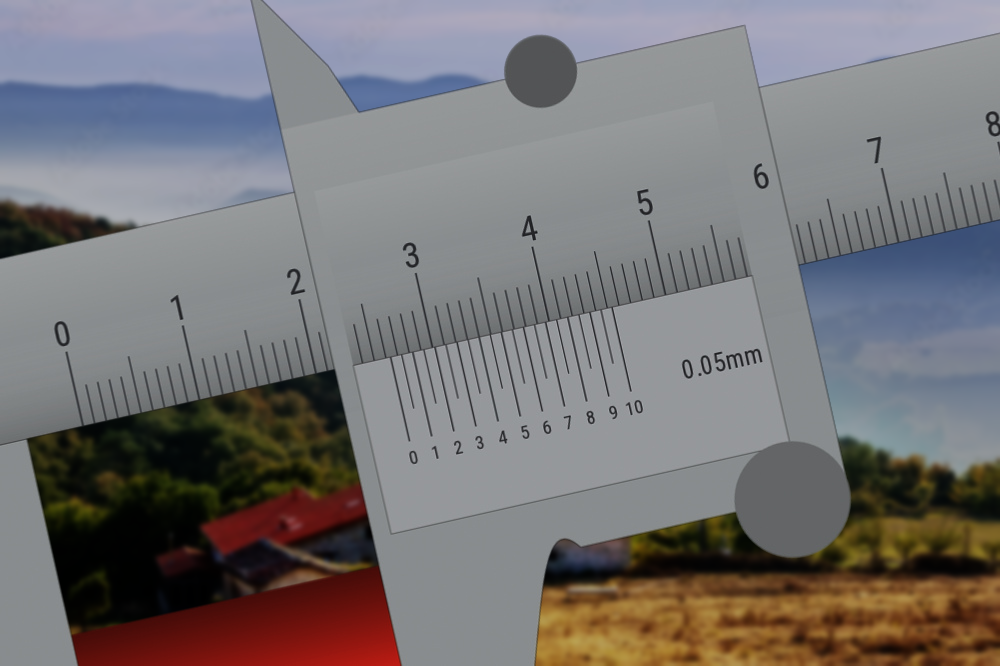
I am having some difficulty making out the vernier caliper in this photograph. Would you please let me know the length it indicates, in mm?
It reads 26.4 mm
